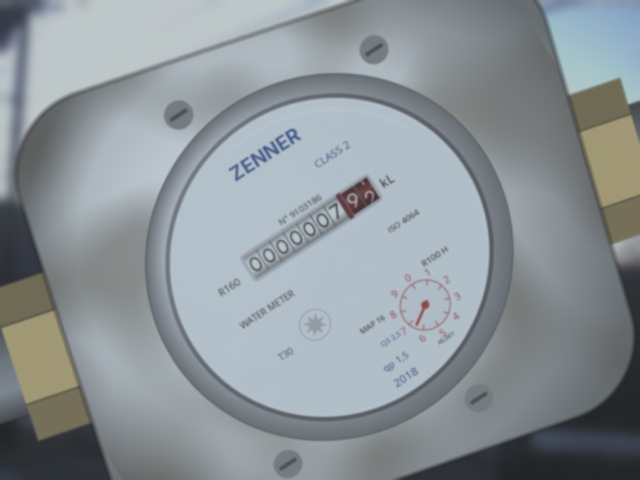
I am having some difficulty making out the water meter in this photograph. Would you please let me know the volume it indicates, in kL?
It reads 7.916 kL
